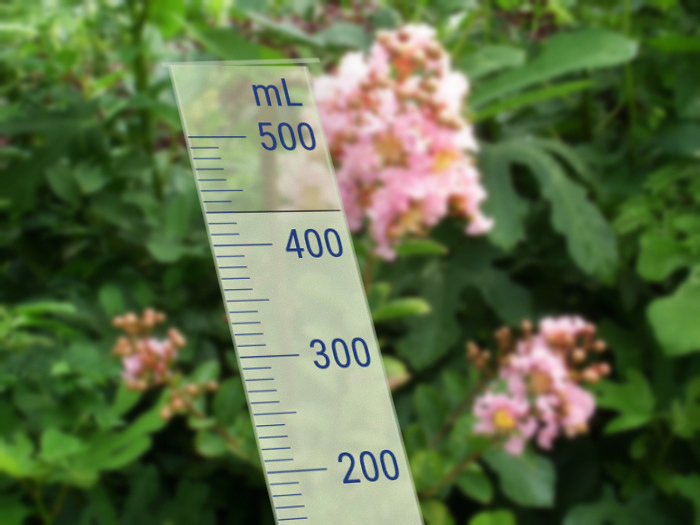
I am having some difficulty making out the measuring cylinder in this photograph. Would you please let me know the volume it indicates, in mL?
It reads 430 mL
